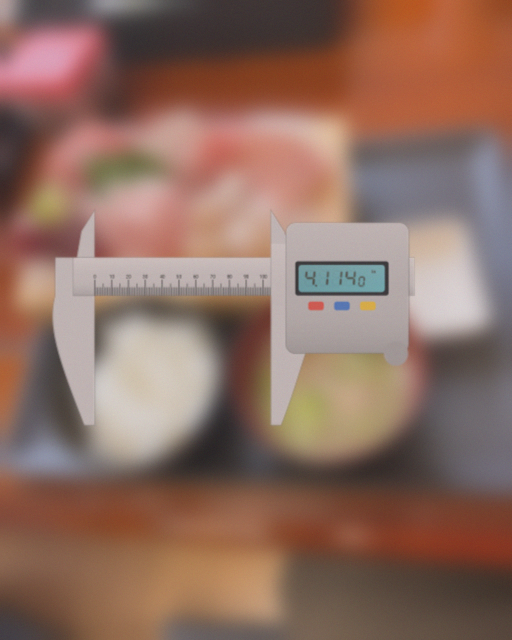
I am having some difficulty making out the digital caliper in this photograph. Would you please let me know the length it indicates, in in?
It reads 4.1140 in
